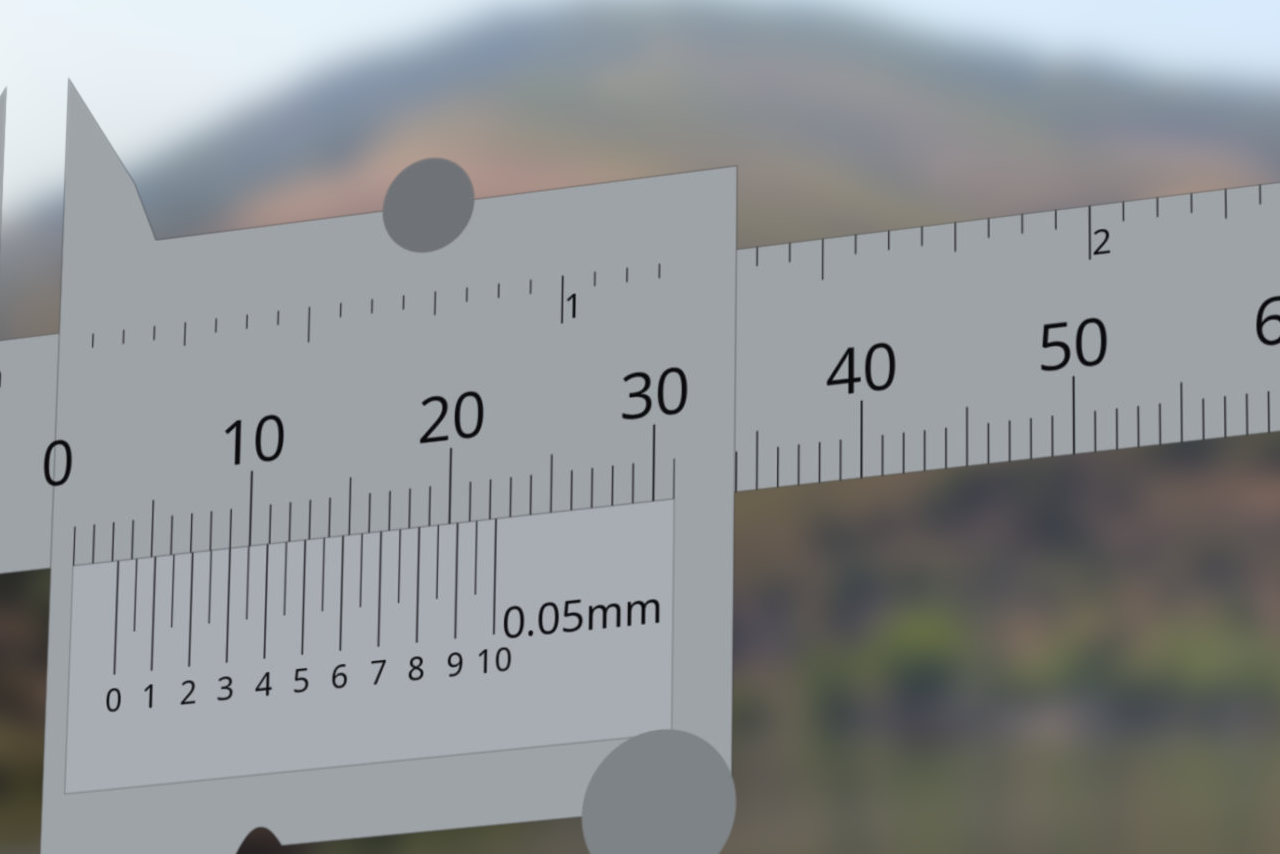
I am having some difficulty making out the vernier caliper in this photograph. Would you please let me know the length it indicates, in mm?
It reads 3.3 mm
